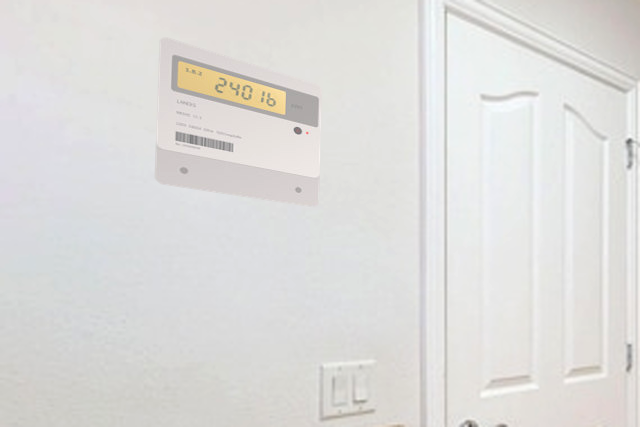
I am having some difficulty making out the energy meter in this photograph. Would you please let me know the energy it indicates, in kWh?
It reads 24016 kWh
